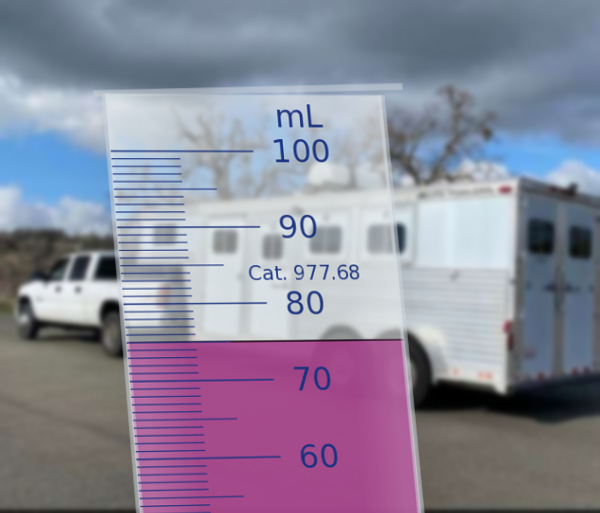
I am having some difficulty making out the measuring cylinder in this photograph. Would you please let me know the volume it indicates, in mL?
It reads 75 mL
